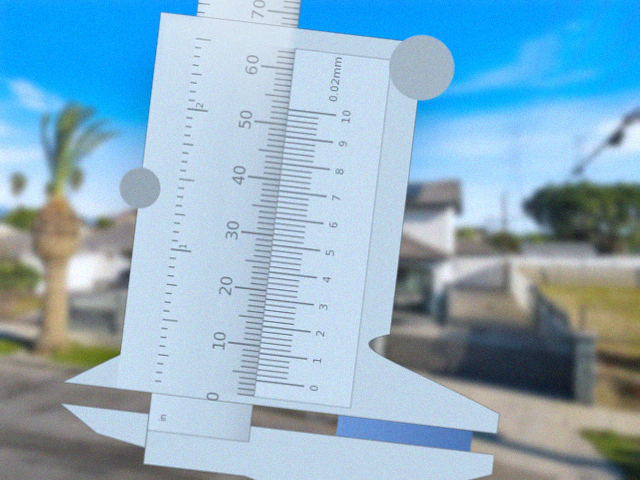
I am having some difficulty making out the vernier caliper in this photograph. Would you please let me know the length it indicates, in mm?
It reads 3.8 mm
